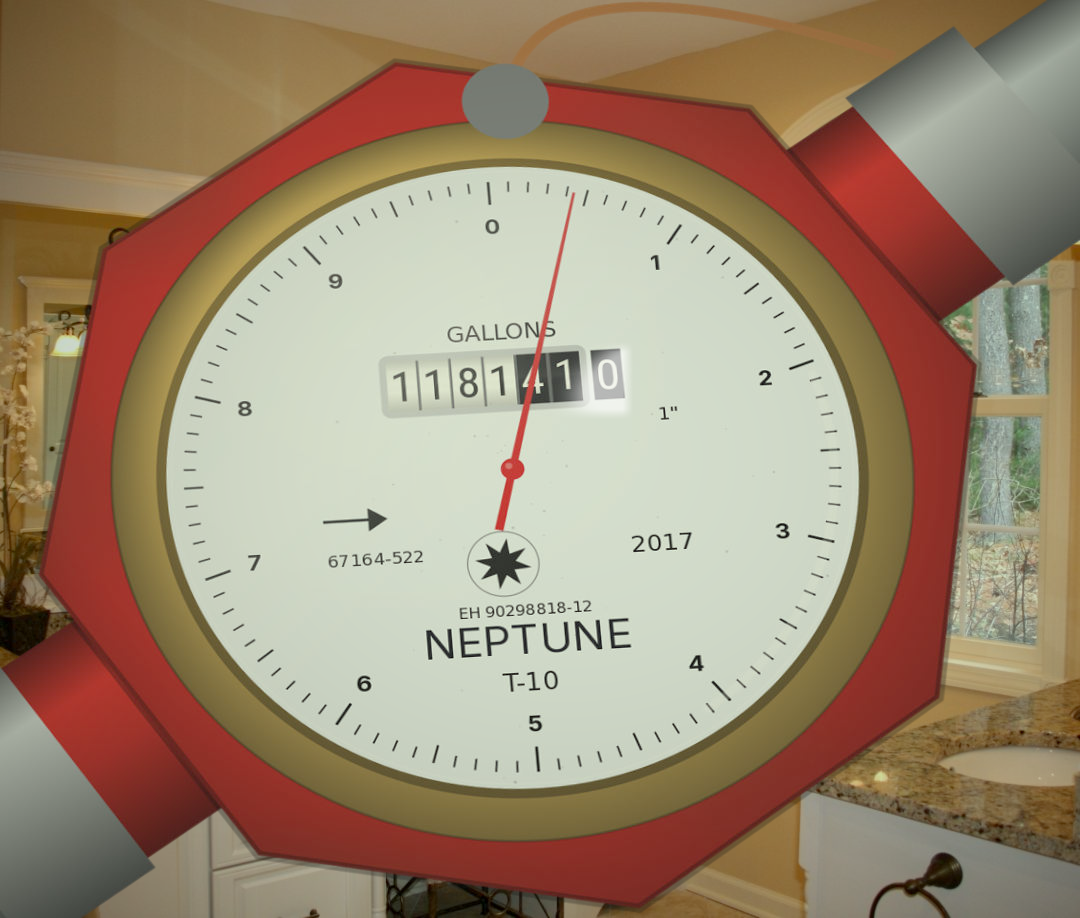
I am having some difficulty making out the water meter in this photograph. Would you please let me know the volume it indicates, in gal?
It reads 1181410.4 gal
